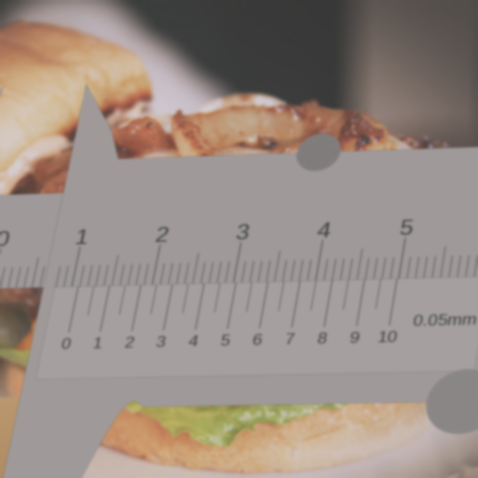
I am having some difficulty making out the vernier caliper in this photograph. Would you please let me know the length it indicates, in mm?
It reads 10.8 mm
